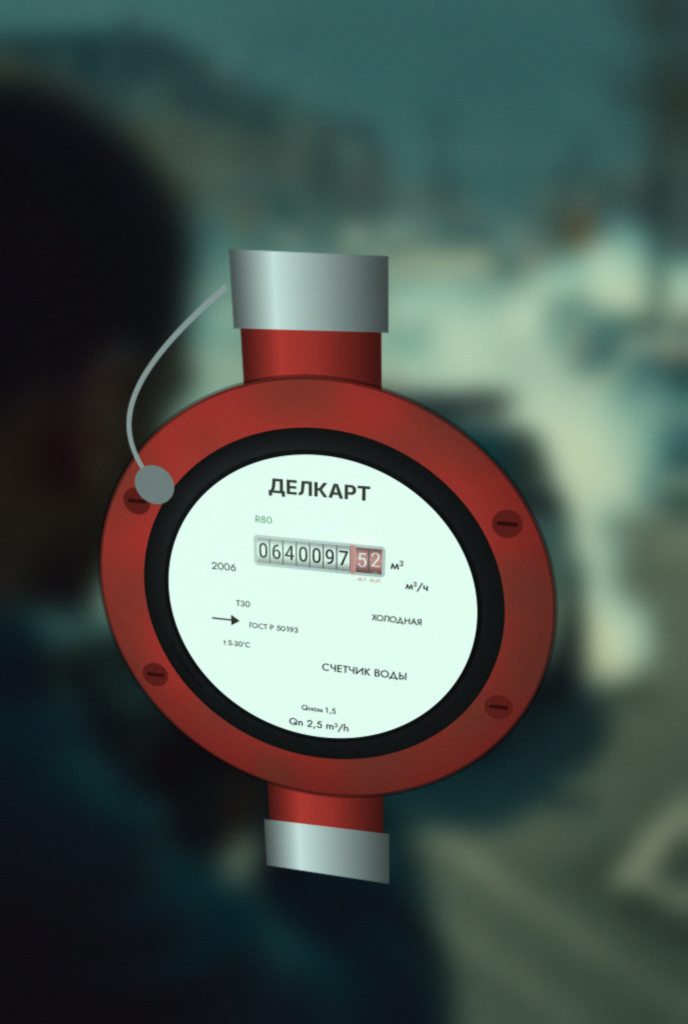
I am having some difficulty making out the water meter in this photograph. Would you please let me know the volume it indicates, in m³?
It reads 640097.52 m³
